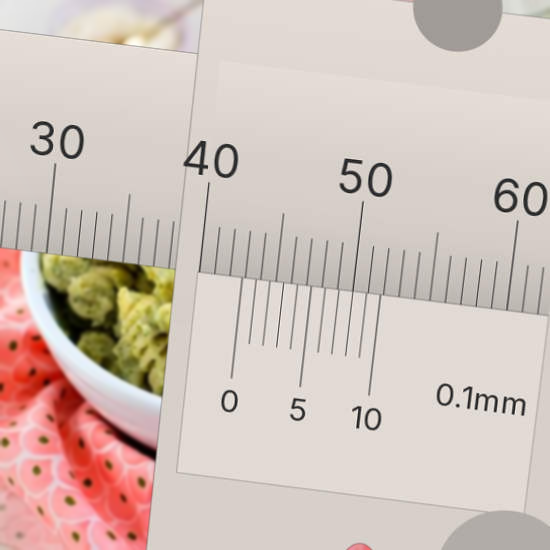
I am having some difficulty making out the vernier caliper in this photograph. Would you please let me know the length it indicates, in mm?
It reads 42.8 mm
